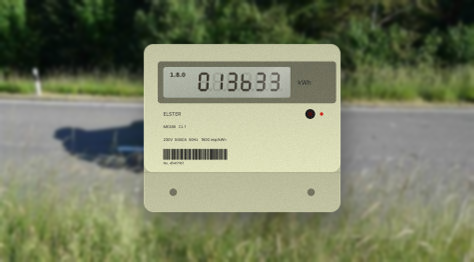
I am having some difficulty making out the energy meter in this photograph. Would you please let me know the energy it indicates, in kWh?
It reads 13633 kWh
